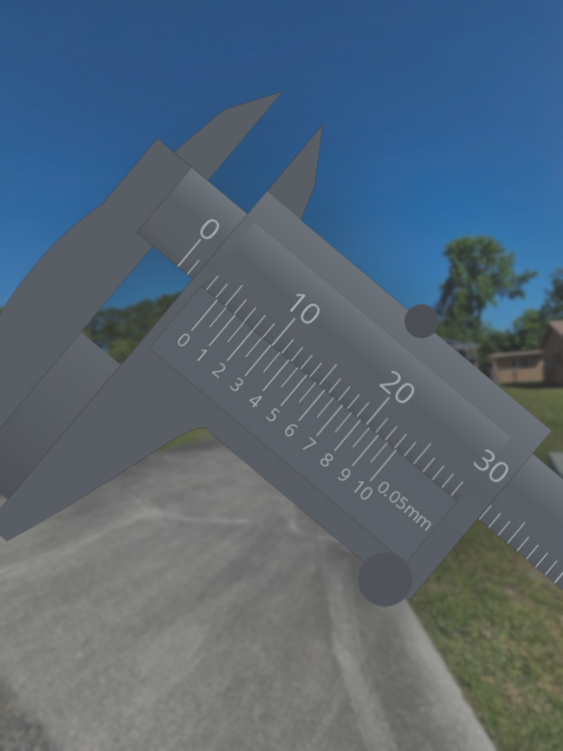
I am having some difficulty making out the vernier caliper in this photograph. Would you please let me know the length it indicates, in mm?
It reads 4.2 mm
